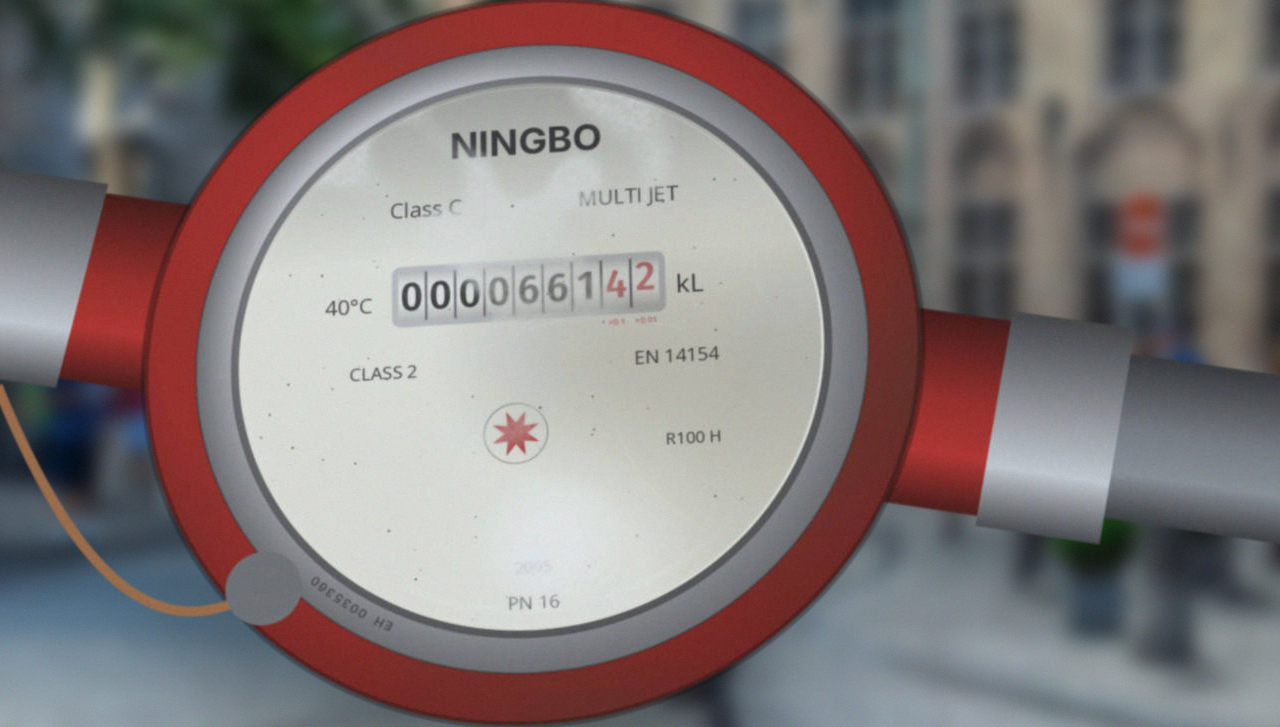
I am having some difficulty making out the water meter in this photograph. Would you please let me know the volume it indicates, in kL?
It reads 661.42 kL
